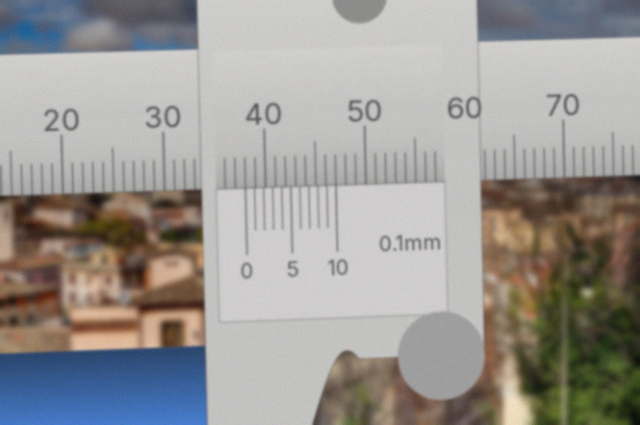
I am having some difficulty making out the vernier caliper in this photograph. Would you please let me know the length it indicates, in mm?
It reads 38.0 mm
